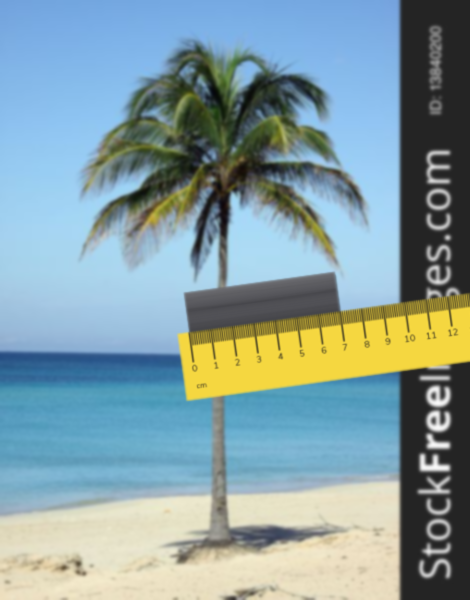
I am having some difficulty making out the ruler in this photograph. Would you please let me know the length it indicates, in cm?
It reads 7 cm
